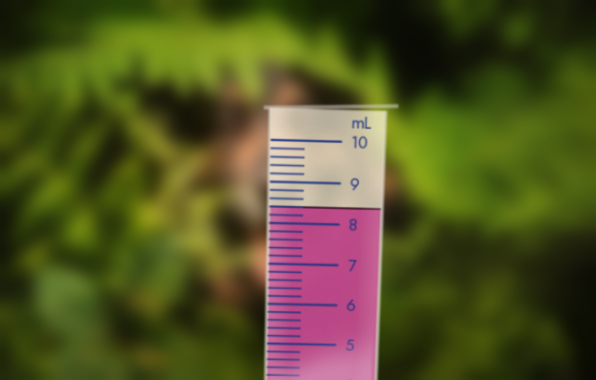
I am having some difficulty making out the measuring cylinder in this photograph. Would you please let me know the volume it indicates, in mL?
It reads 8.4 mL
